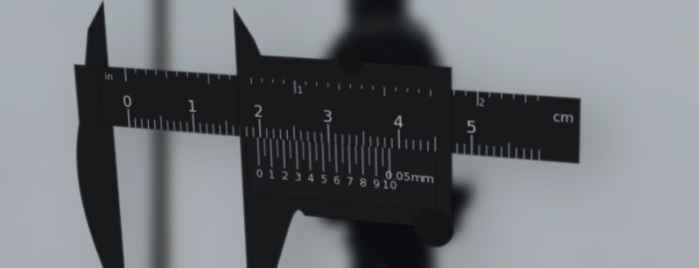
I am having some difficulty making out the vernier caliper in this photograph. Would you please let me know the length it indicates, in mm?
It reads 19.6 mm
